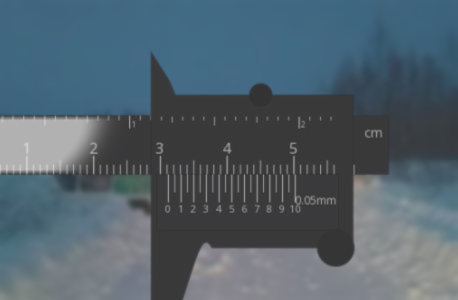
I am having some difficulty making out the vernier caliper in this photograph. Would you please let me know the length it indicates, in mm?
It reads 31.2 mm
